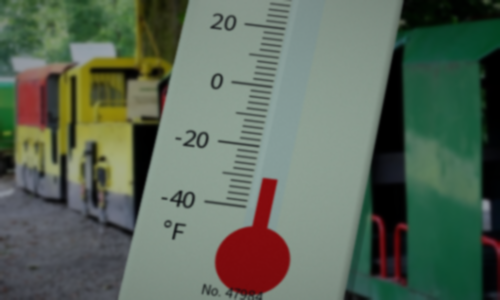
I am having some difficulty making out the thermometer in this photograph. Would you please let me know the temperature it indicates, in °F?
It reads -30 °F
